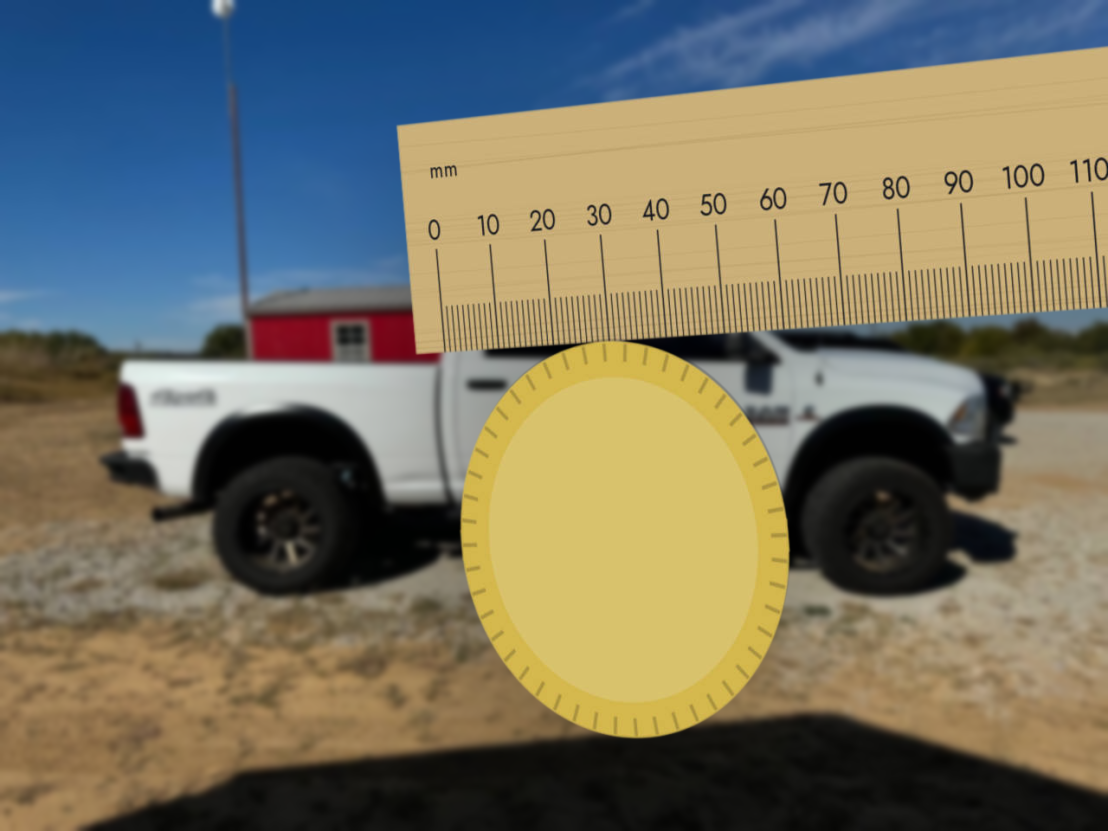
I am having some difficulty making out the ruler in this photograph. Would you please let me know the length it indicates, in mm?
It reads 58 mm
